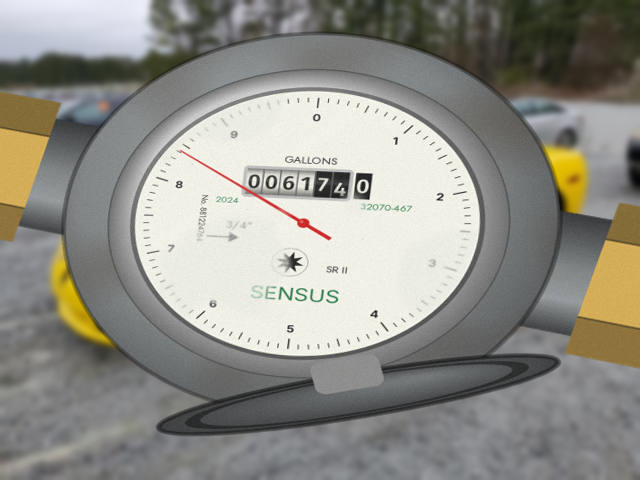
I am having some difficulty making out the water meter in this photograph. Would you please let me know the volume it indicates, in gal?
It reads 61738.4 gal
